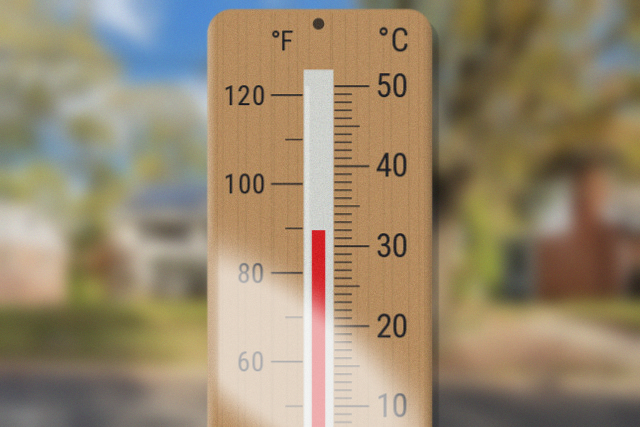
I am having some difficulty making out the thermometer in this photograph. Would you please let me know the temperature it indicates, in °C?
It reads 32 °C
